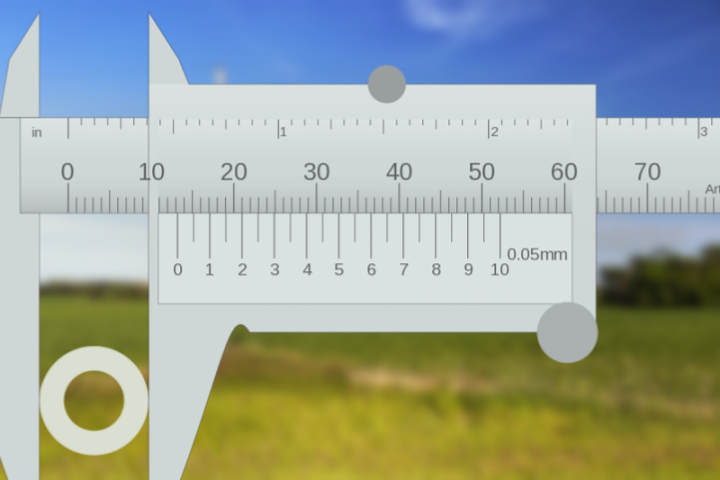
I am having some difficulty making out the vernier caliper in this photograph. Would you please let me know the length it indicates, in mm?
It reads 13.2 mm
